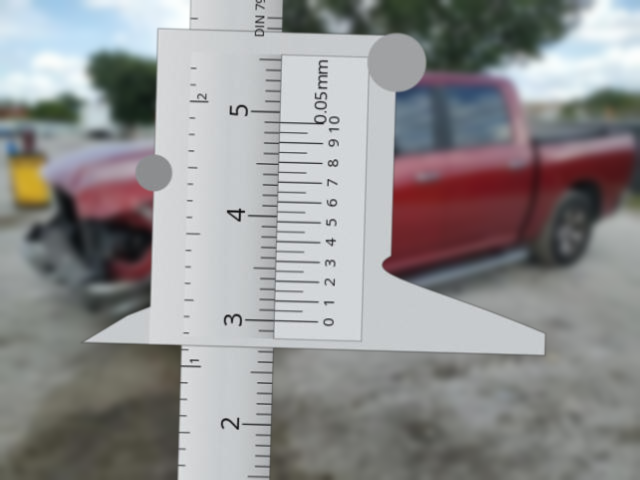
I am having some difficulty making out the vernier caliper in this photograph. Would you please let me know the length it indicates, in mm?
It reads 30.0 mm
